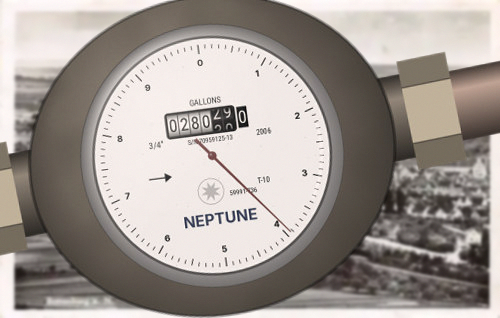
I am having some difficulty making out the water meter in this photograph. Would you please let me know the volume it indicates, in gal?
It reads 280293.9 gal
